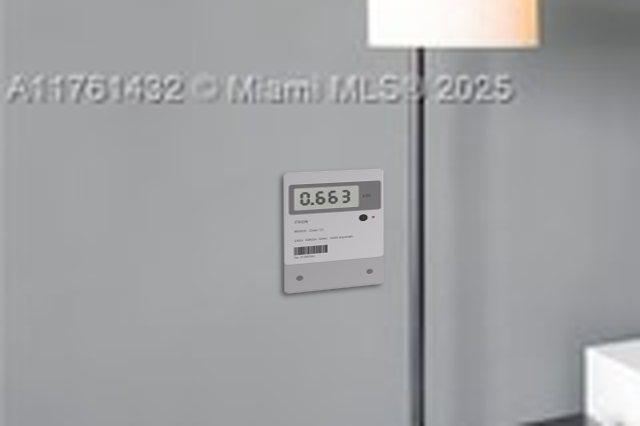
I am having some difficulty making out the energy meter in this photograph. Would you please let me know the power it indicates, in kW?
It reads 0.663 kW
